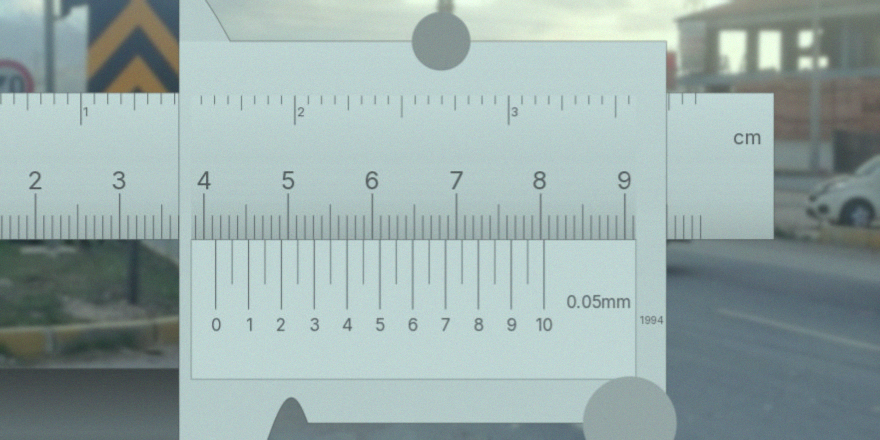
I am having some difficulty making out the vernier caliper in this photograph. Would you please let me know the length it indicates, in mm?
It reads 41.4 mm
